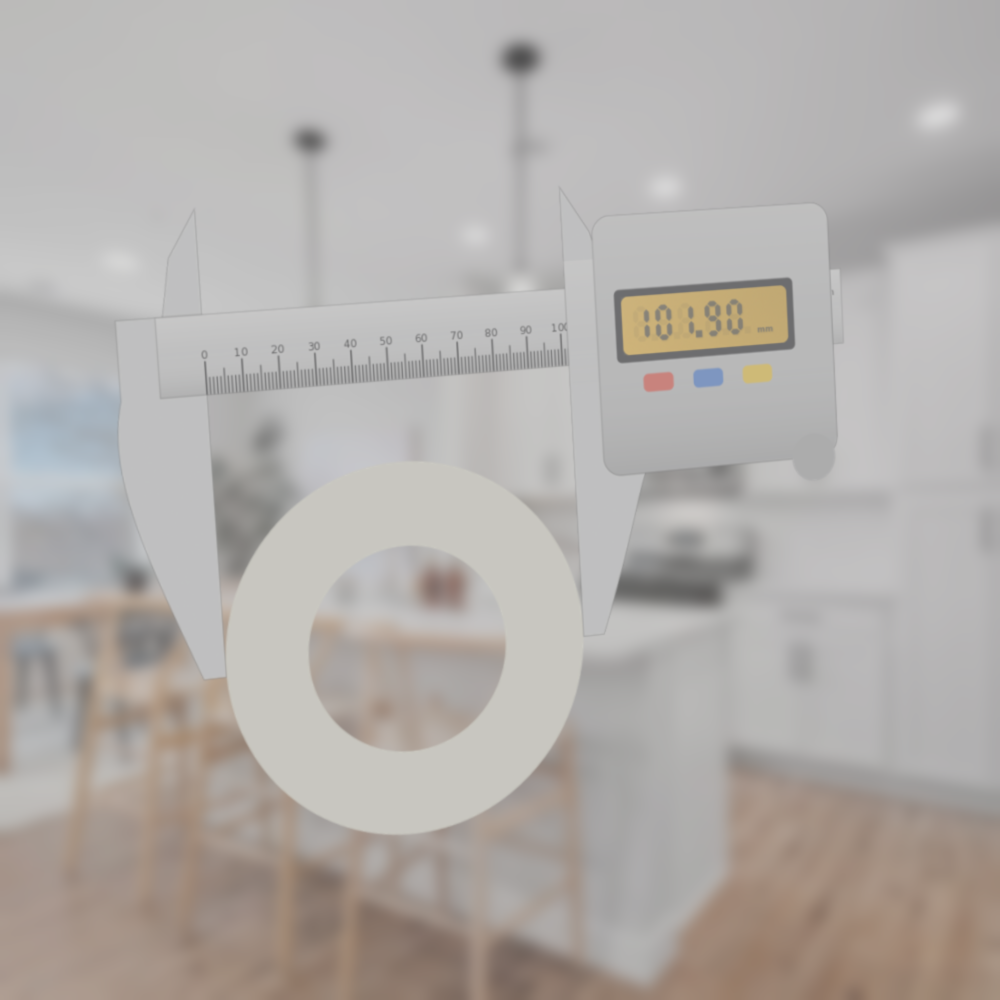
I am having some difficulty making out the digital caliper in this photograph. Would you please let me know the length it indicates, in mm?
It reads 101.90 mm
